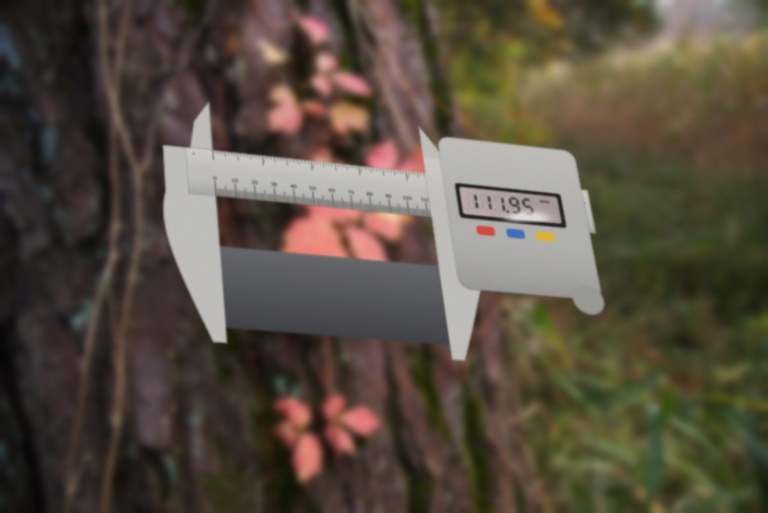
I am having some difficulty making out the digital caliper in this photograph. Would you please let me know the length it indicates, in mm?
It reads 111.95 mm
